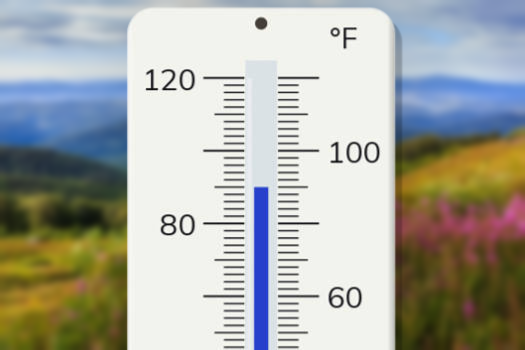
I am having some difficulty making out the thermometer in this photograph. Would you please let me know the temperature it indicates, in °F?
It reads 90 °F
